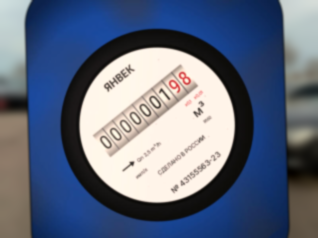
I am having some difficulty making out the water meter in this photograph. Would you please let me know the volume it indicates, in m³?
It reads 1.98 m³
